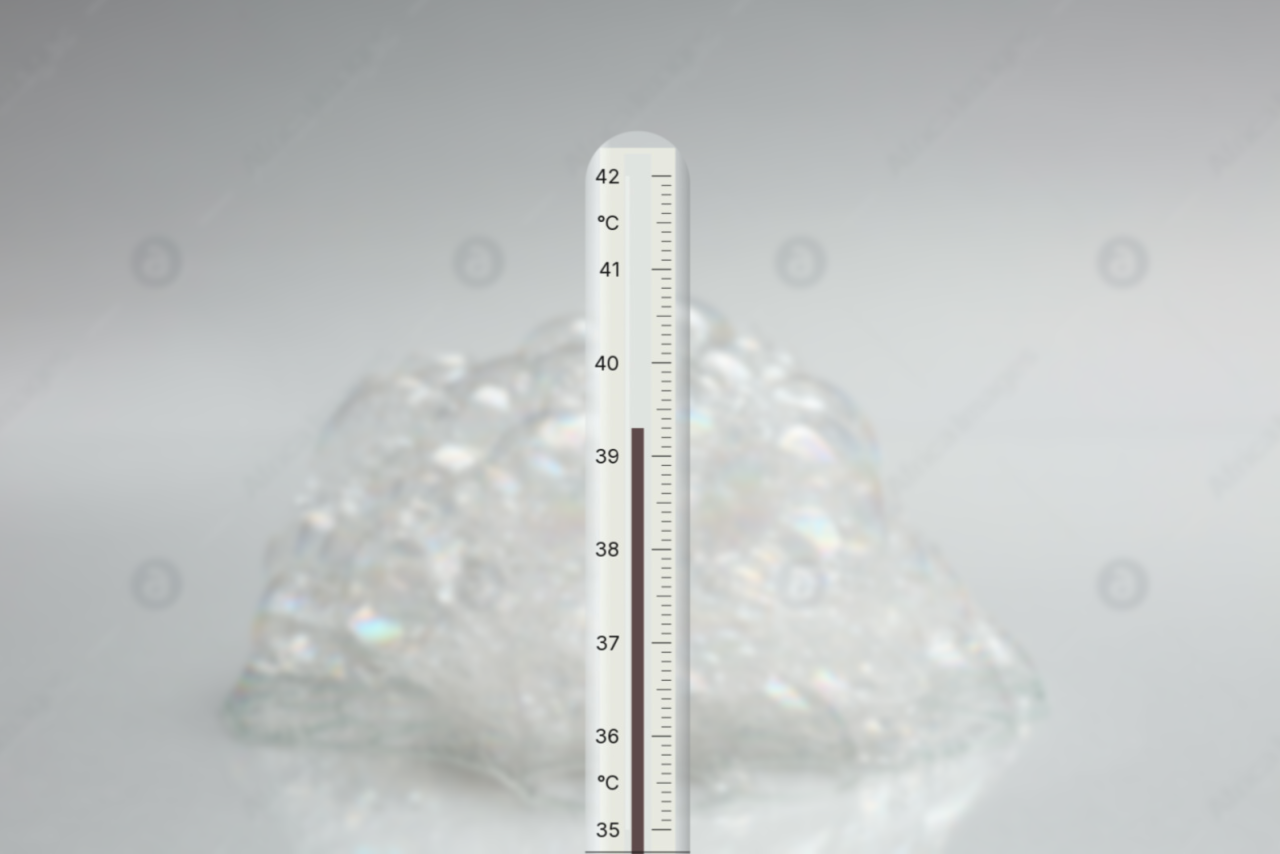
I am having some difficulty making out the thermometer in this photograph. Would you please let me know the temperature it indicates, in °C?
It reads 39.3 °C
